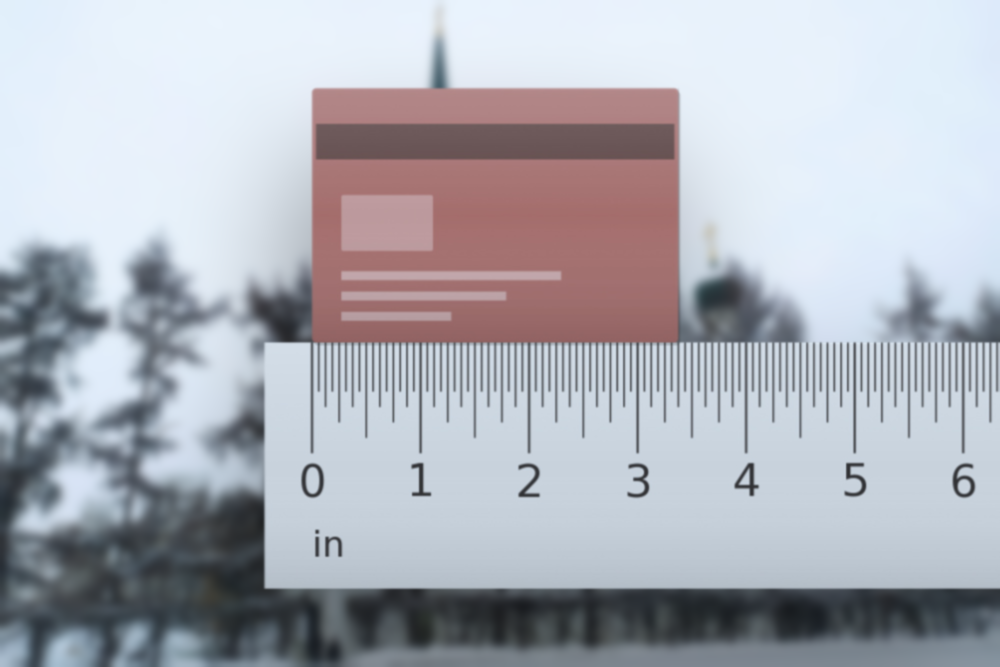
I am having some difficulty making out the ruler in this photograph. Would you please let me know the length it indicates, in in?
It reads 3.375 in
